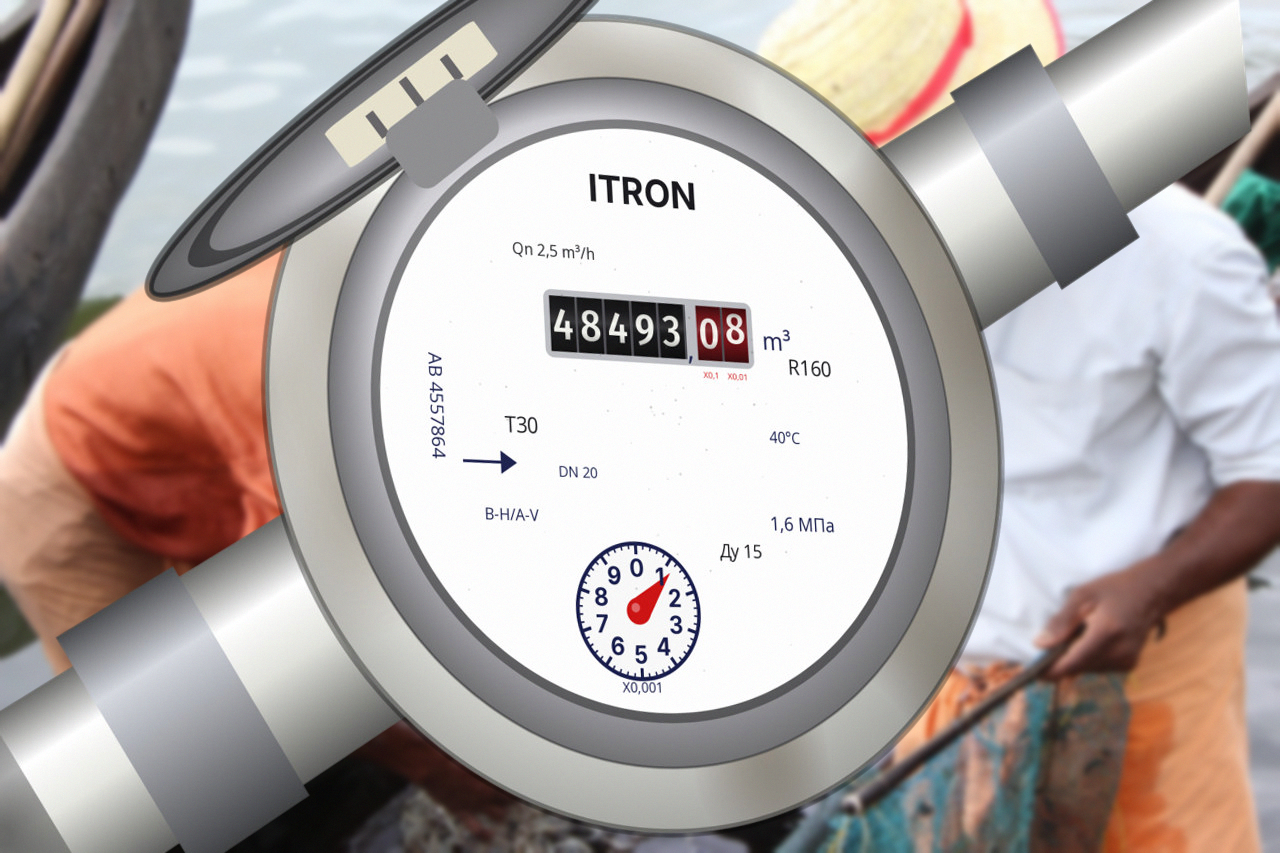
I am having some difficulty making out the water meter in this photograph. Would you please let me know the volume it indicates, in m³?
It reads 48493.081 m³
